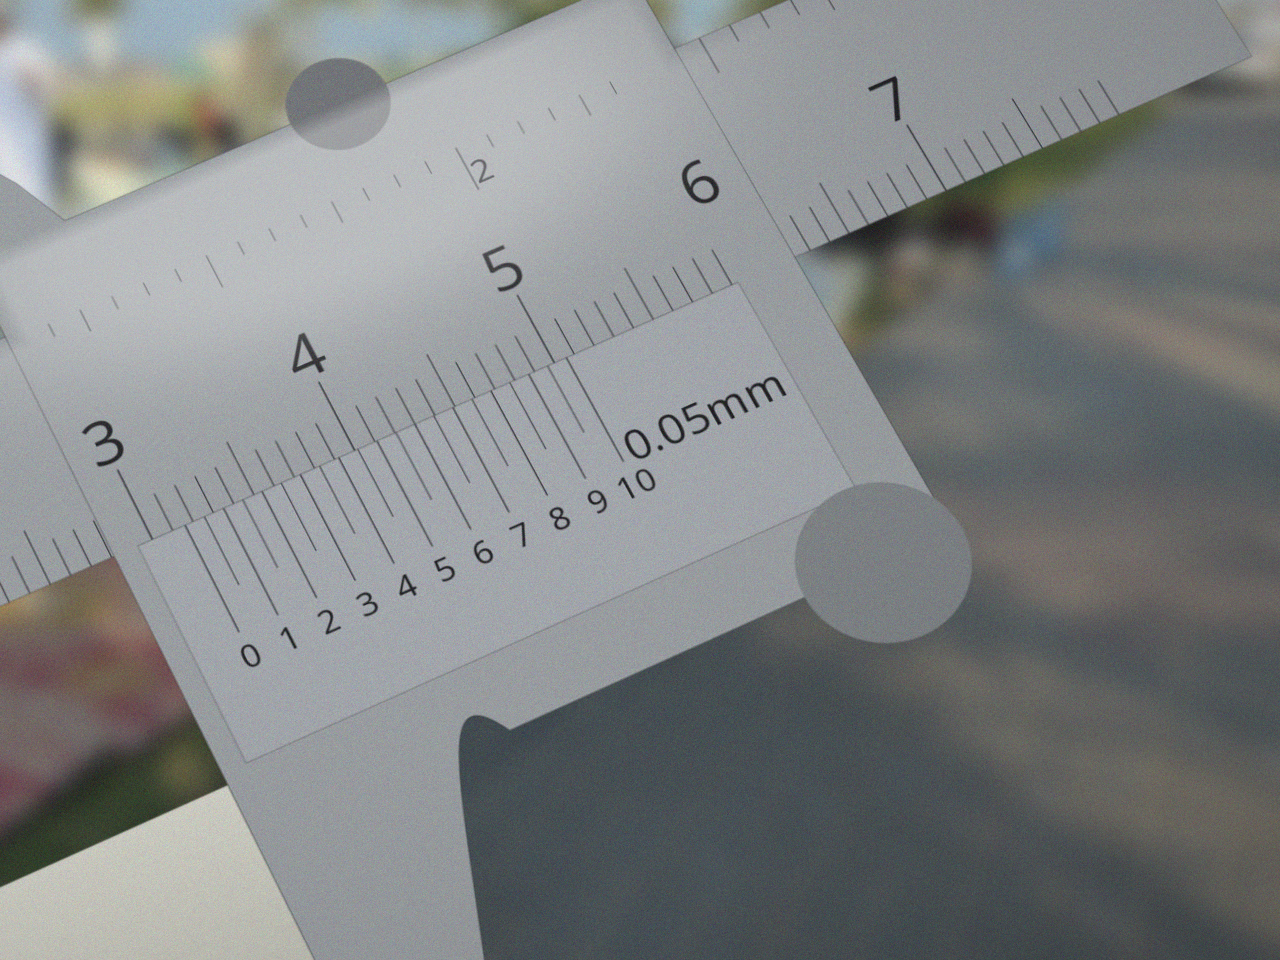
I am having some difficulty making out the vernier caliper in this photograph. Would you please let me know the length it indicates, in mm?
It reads 31.6 mm
